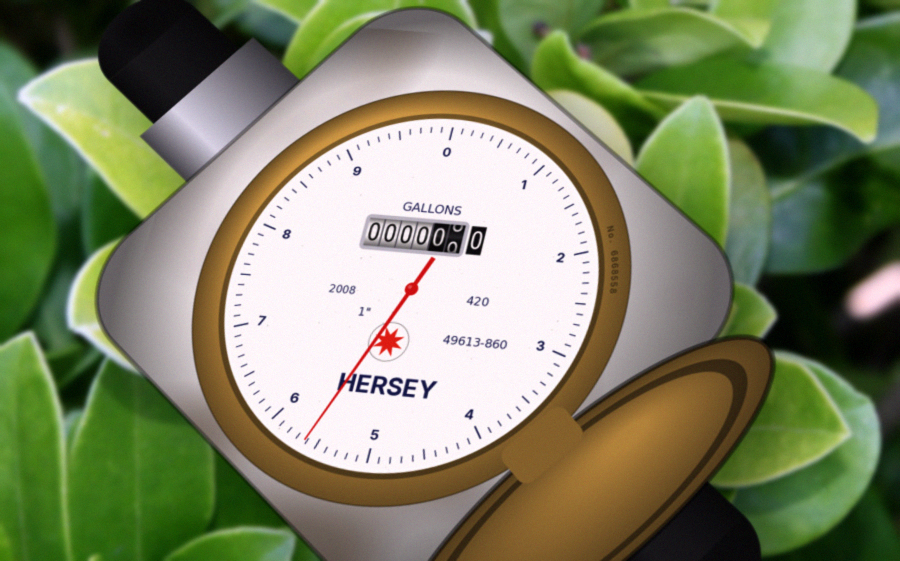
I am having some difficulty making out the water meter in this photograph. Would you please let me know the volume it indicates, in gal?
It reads 85.6 gal
